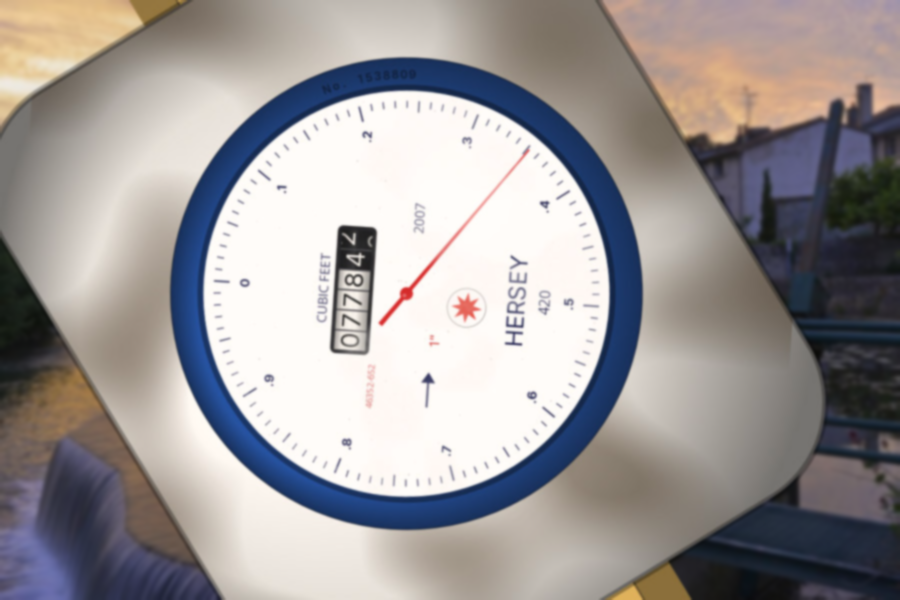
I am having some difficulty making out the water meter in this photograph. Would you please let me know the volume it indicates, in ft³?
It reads 77842.35 ft³
